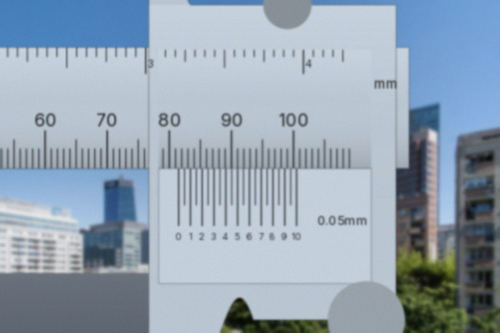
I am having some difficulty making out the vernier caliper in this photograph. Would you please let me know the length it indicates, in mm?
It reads 81.5 mm
